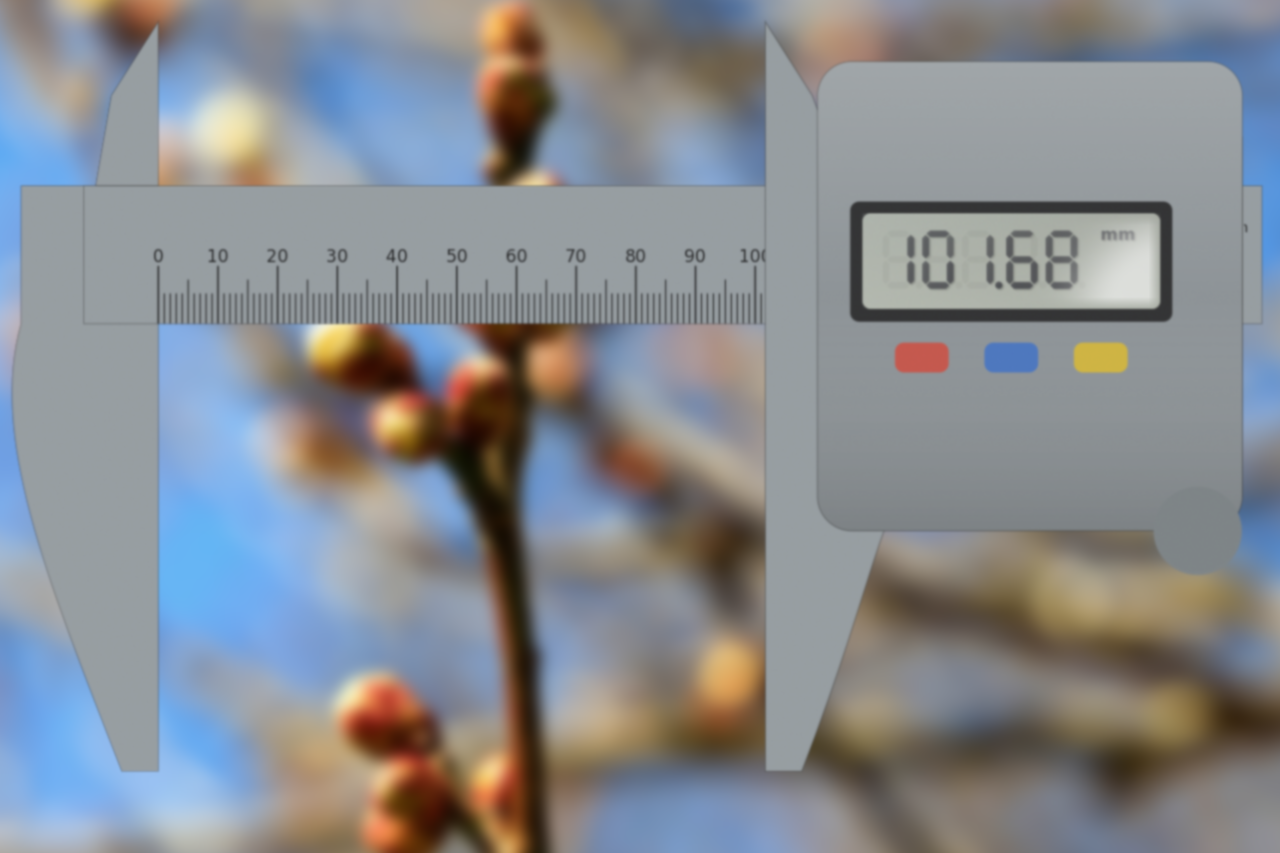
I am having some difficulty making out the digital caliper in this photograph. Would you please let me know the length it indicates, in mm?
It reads 101.68 mm
